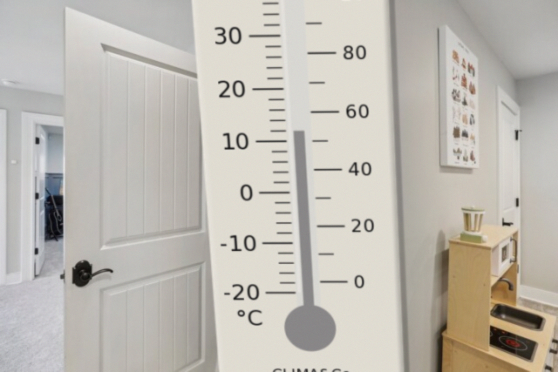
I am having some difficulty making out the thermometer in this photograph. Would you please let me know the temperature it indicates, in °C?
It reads 12 °C
